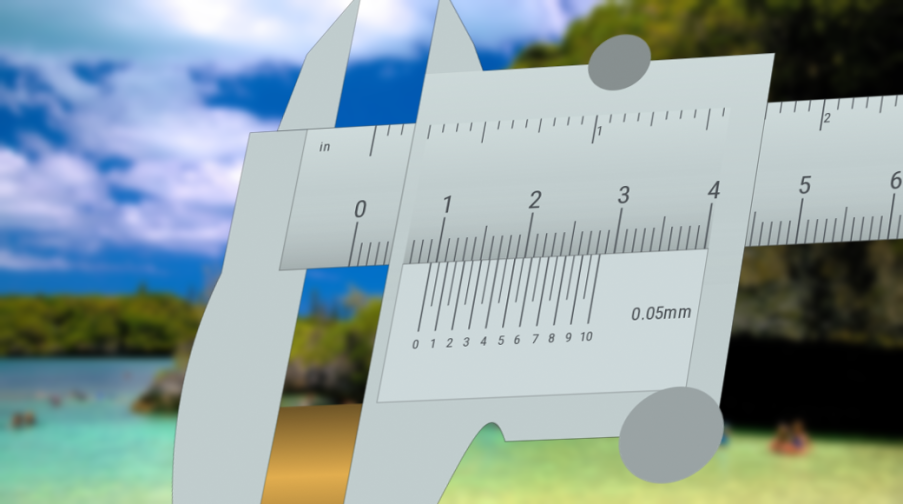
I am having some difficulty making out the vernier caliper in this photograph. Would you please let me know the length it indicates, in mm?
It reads 9.4 mm
